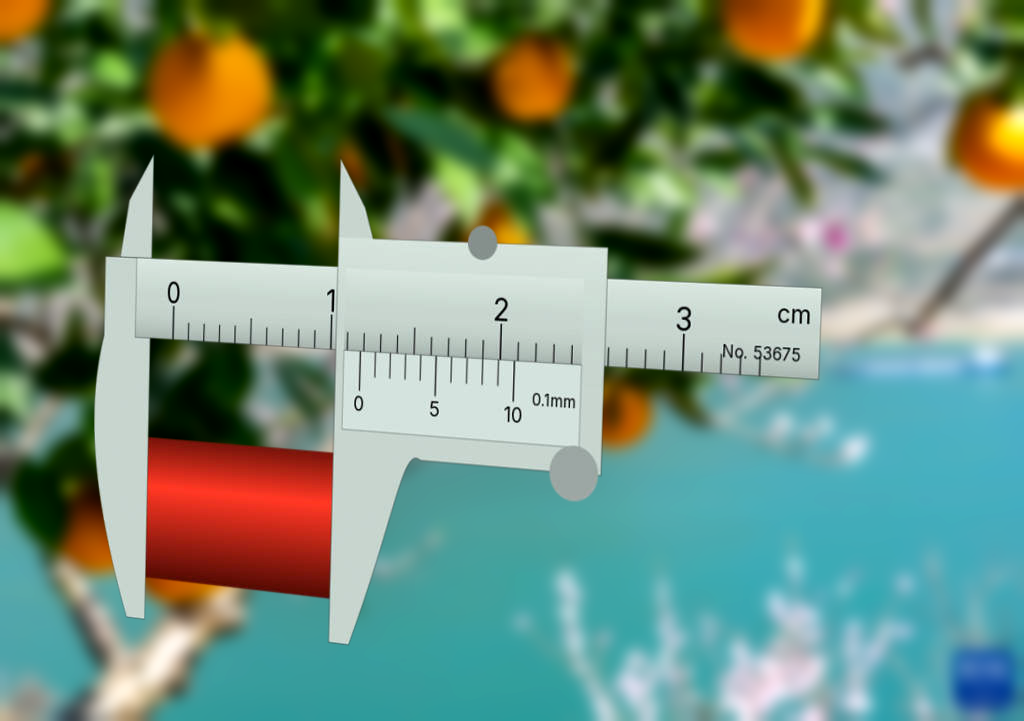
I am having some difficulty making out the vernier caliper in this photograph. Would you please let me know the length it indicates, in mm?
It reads 11.8 mm
